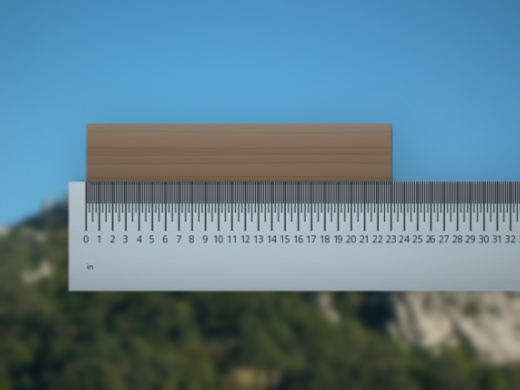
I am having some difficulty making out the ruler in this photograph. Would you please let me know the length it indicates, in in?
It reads 23 in
